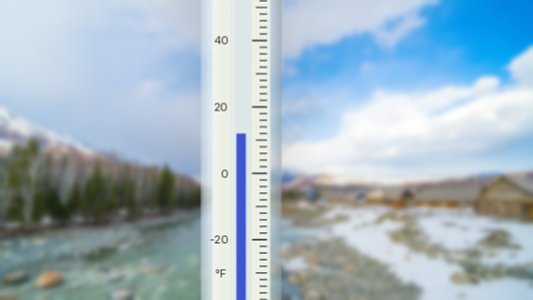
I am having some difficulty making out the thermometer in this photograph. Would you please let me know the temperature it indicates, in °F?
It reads 12 °F
